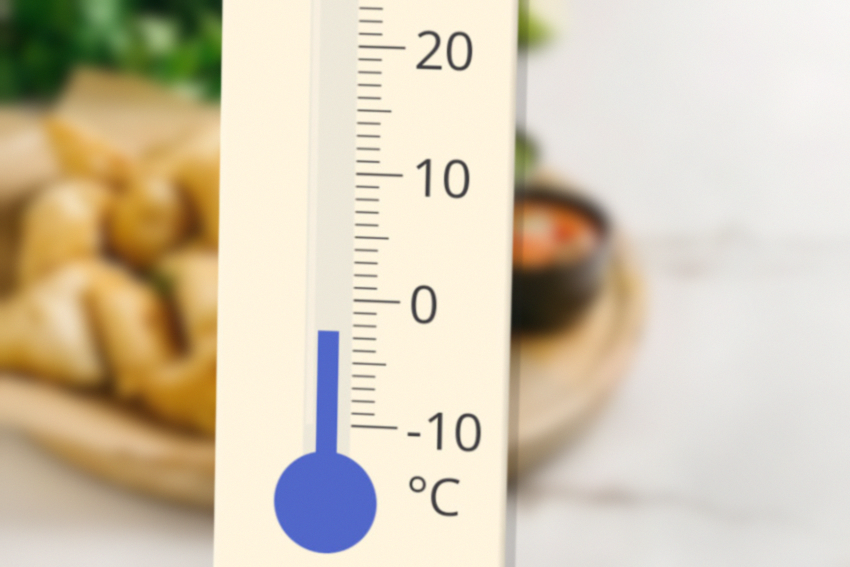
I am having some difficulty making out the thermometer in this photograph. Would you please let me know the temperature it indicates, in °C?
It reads -2.5 °C
